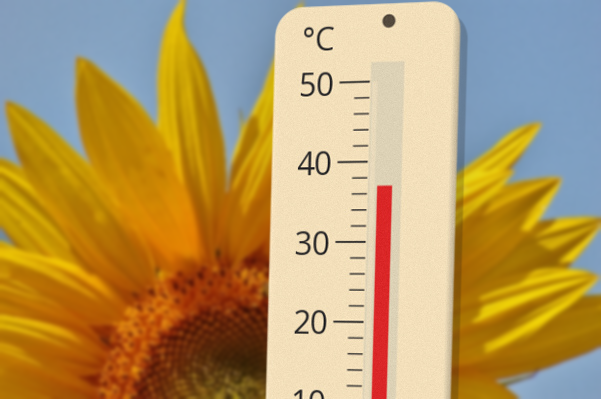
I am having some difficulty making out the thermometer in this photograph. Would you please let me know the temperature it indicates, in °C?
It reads 37 °C
